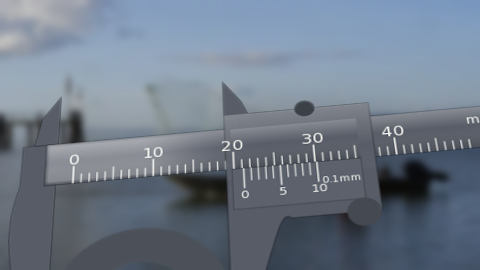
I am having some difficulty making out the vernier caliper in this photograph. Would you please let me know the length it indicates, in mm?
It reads 21.2 mm
